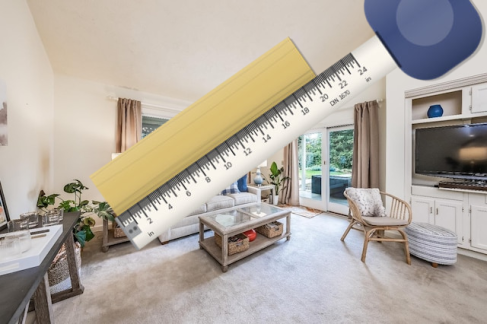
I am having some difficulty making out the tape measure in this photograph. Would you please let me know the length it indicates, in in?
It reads 20.5 in
